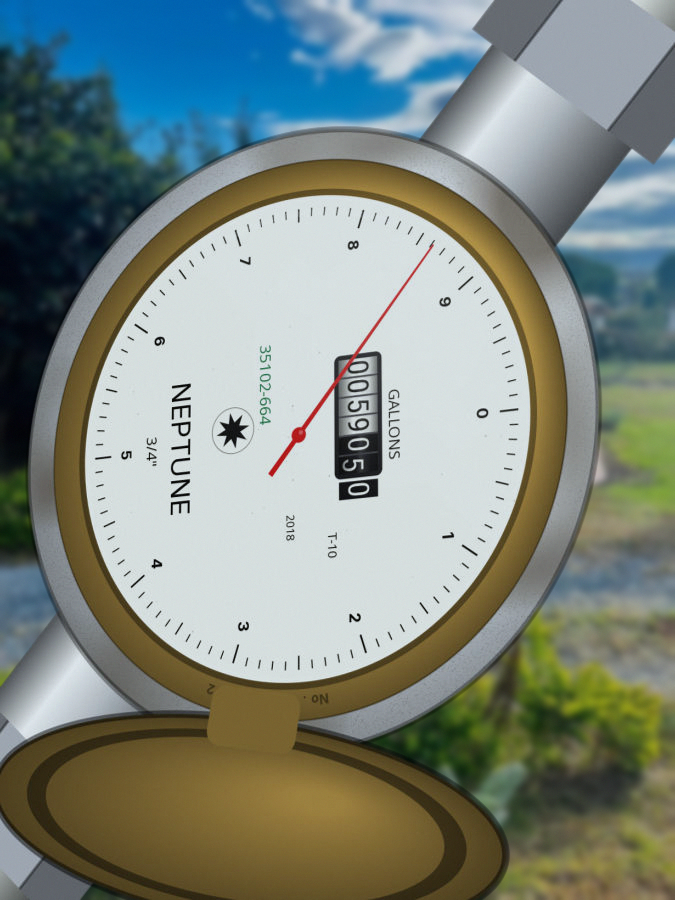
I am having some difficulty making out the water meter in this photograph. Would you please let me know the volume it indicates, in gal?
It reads 59048.6 gal
